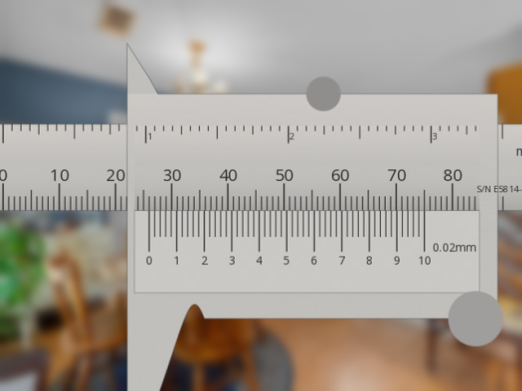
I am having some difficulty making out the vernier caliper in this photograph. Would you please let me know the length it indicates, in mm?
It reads 26.0 mm
